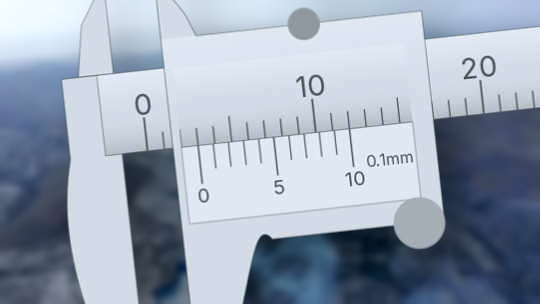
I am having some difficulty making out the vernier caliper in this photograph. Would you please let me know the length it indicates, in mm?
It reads 3.0 mm
